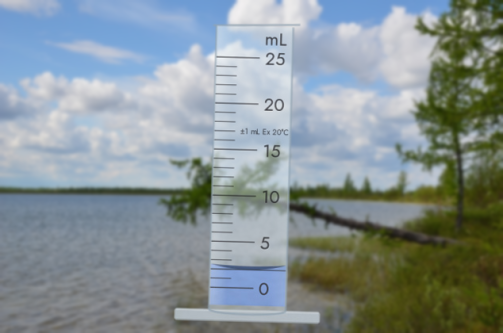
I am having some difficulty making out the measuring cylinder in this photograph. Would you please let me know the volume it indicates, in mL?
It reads 2 mL
